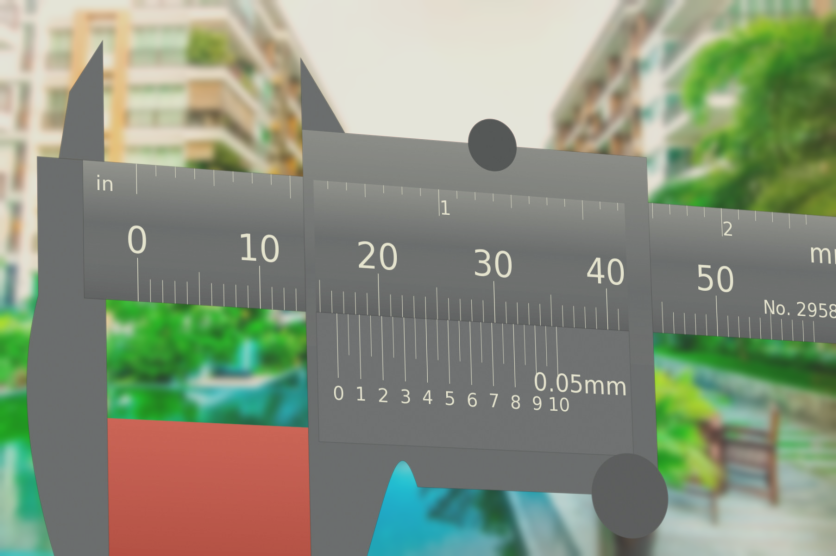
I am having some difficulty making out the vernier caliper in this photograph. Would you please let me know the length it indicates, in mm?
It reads 16.4 mm
